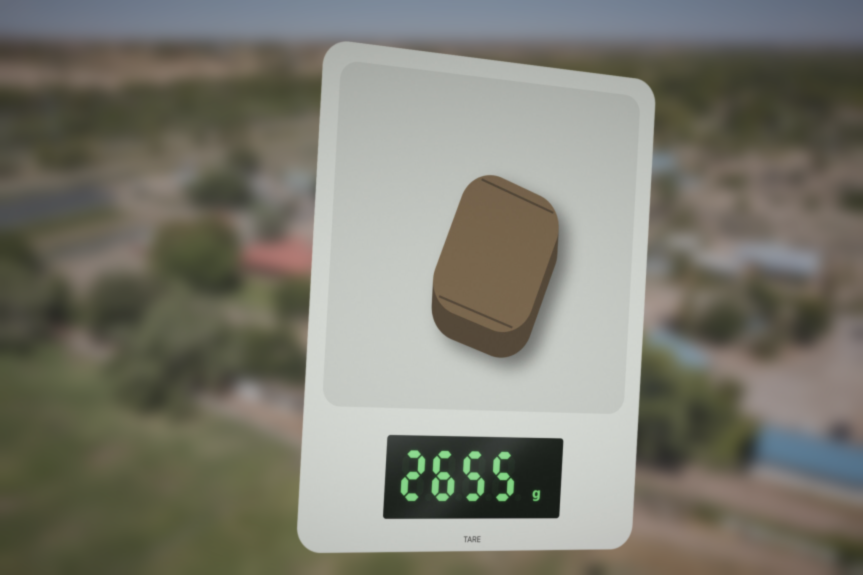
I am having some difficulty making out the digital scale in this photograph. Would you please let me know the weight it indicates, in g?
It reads 2655 g
